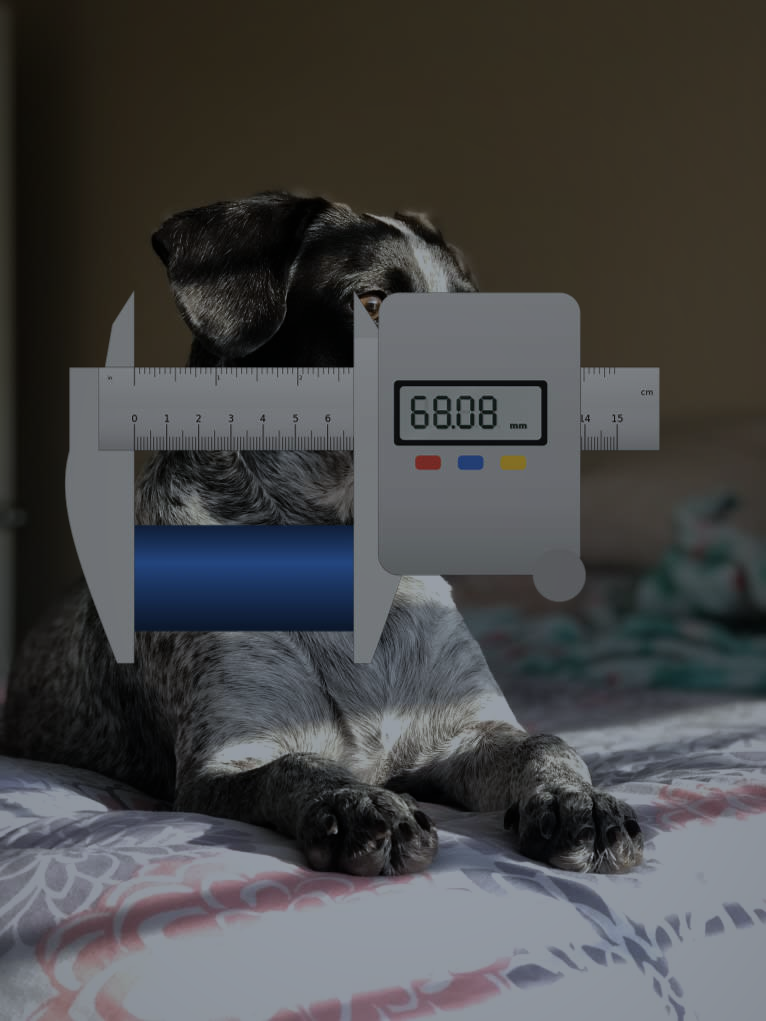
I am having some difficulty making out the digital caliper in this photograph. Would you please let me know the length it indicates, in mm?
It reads 68.08 mm
